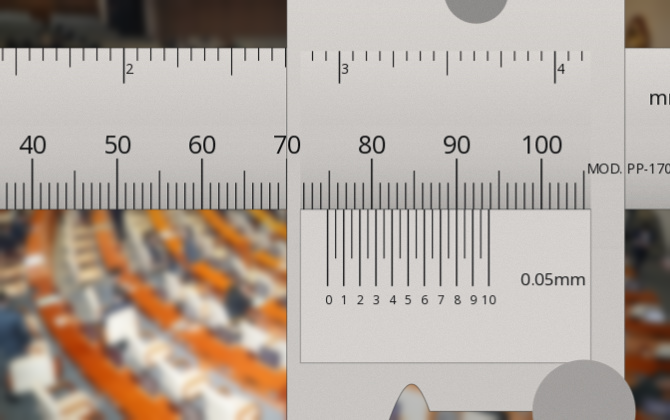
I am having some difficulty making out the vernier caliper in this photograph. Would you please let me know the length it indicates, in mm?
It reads 74.8 mm
